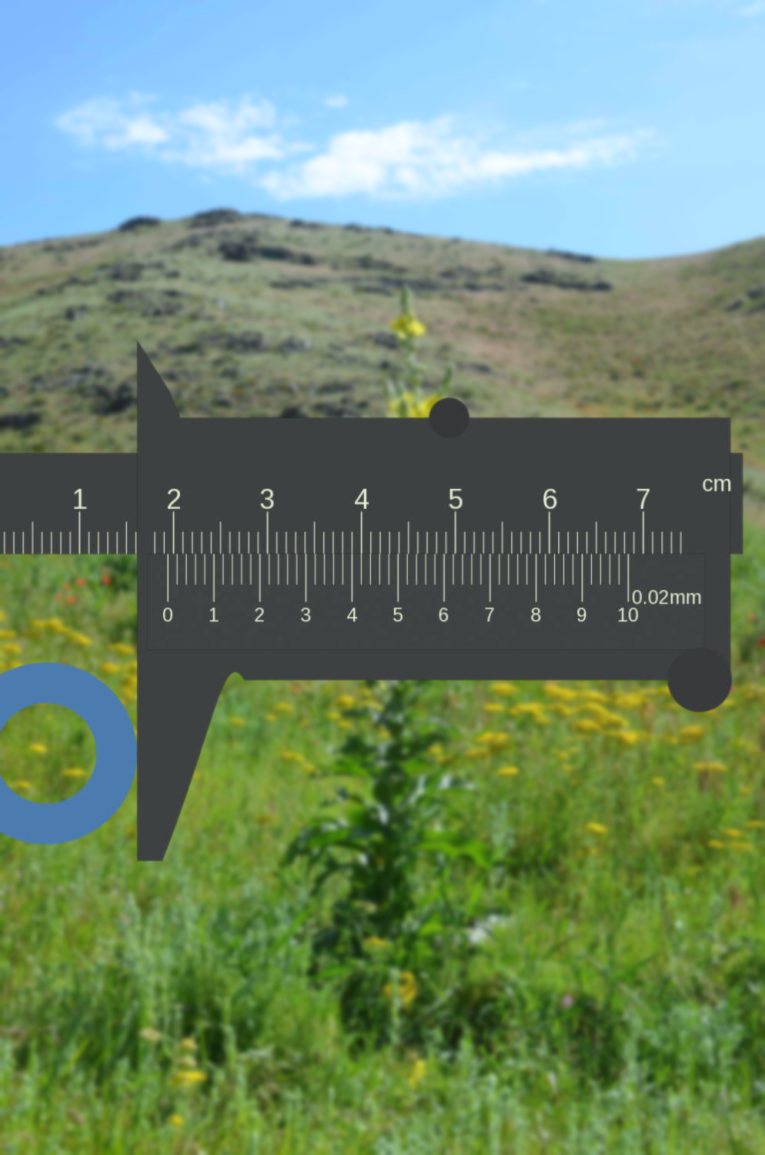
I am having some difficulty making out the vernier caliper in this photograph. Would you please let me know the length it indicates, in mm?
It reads 19.4 mm
